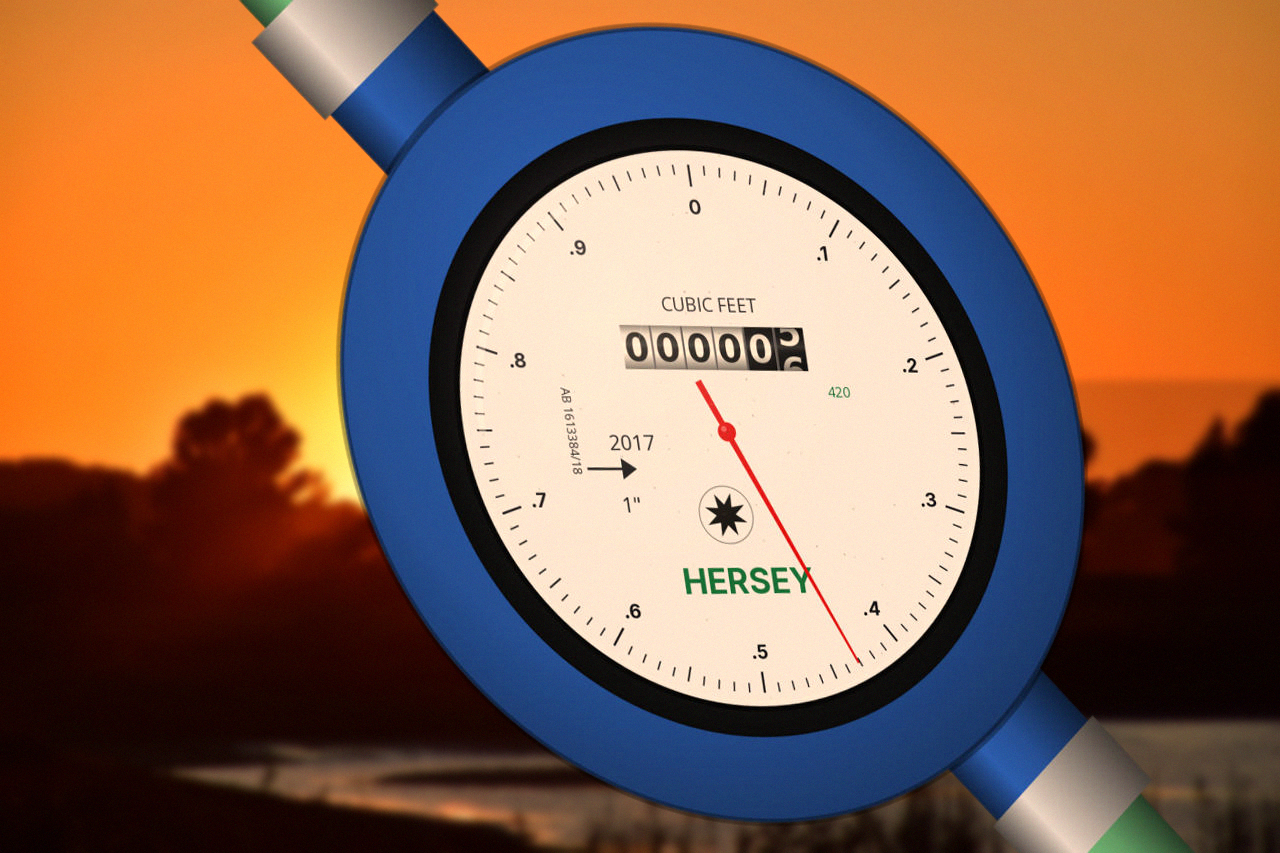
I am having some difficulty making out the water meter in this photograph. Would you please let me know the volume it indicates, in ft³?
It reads 5.43 ft³
